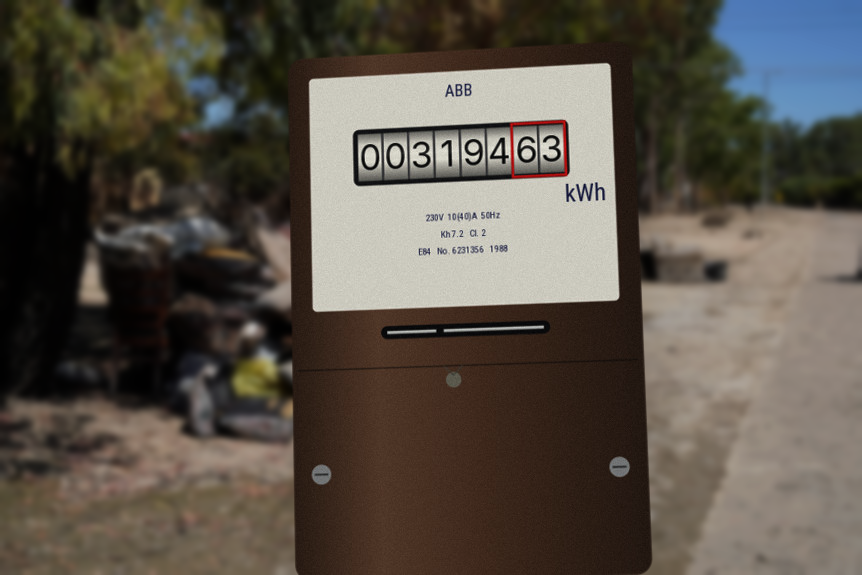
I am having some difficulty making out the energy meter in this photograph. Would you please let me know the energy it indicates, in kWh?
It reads 3194.63 kWh
